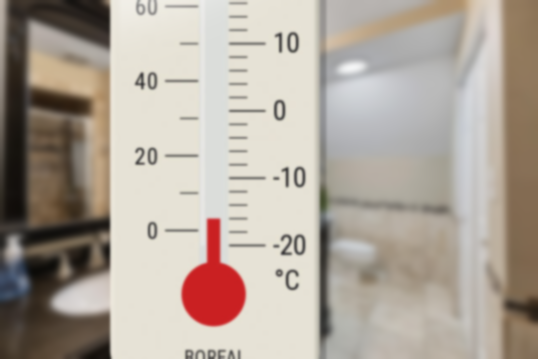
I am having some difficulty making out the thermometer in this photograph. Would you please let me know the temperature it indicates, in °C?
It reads -16 °C
